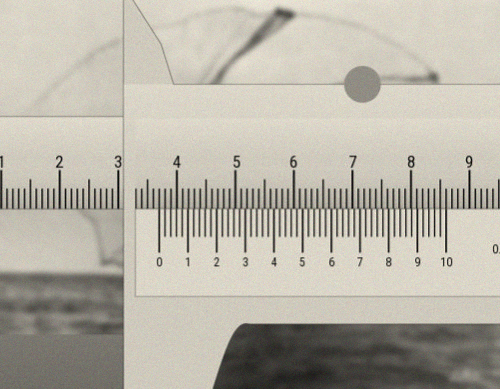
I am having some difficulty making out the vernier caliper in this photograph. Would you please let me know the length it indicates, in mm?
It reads 37.0 mm
